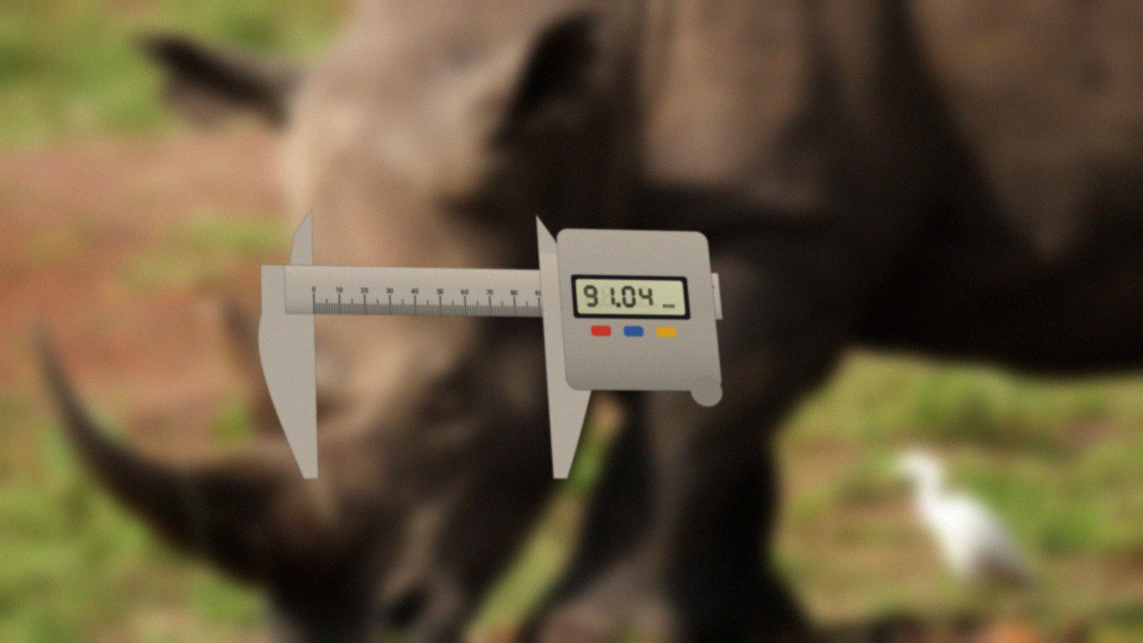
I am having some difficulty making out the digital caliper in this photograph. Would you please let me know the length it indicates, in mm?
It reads 91.04 mm
